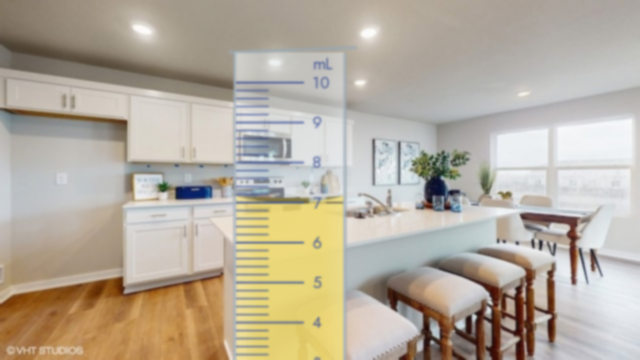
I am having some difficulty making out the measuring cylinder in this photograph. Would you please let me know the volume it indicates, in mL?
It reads 7 mL
